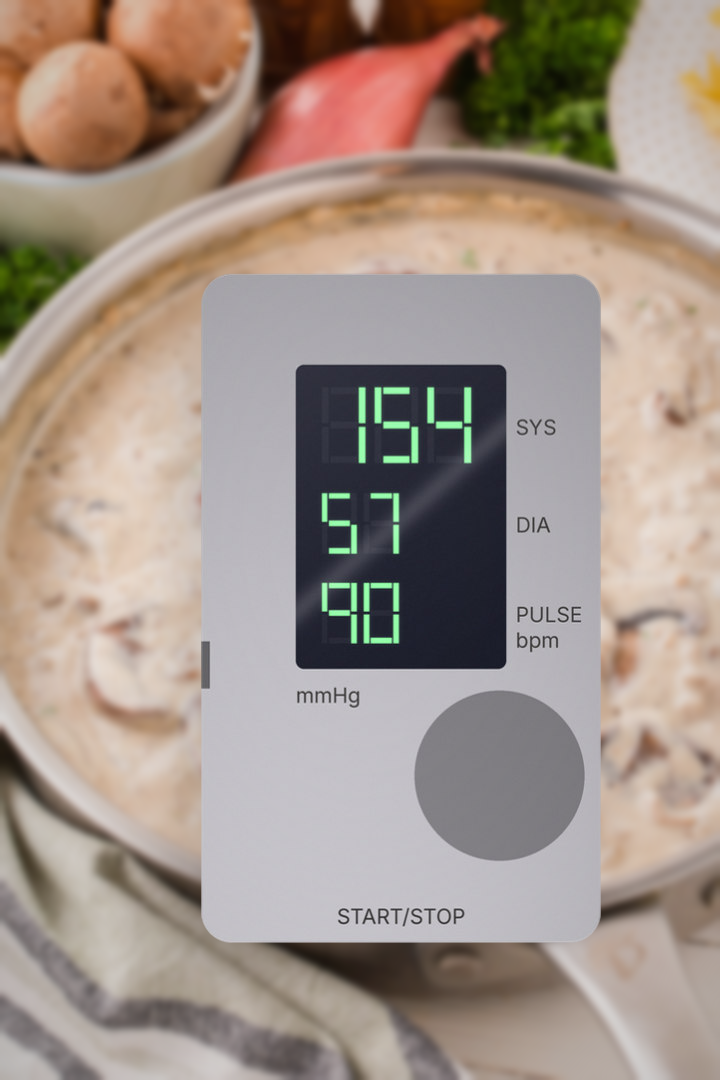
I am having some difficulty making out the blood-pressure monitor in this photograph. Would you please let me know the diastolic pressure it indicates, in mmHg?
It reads 57 mmHg
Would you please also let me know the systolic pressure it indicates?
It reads 154 mmHg
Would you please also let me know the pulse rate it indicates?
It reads 90 bpm
